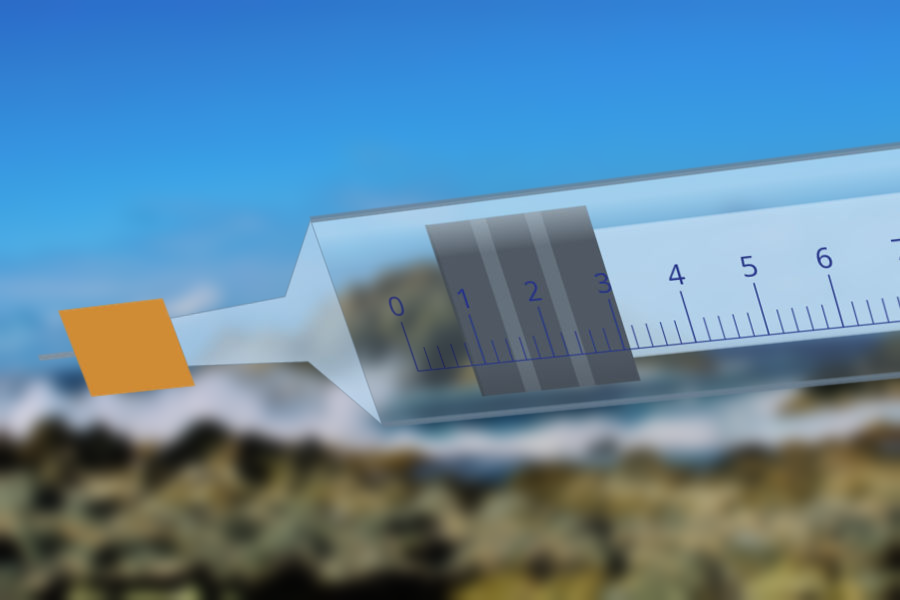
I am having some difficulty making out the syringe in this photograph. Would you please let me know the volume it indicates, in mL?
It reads 0.8 mL
